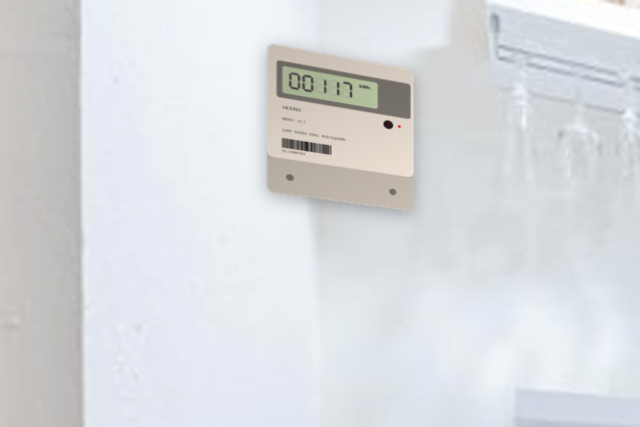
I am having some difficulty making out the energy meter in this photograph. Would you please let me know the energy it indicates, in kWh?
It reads 117 kWh
